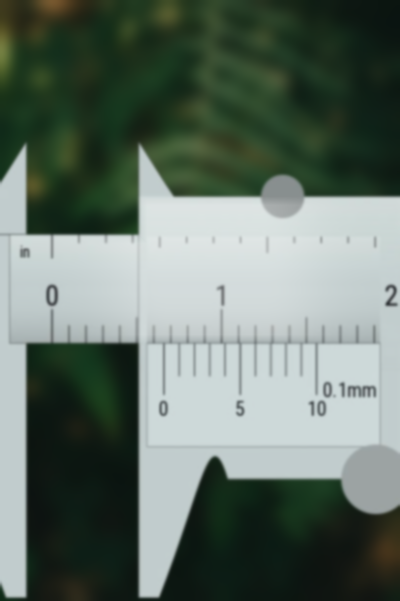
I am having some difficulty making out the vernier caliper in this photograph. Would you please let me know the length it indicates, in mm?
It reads 6.6 mm
